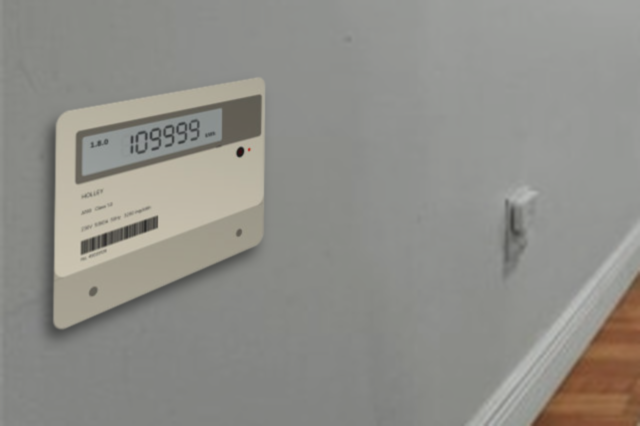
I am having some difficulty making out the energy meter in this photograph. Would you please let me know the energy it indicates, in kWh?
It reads 109999 kWh
